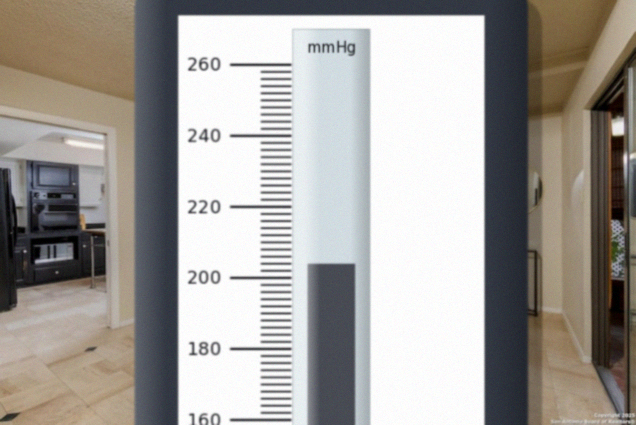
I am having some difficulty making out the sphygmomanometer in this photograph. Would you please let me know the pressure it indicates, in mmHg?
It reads 204 mmHg
